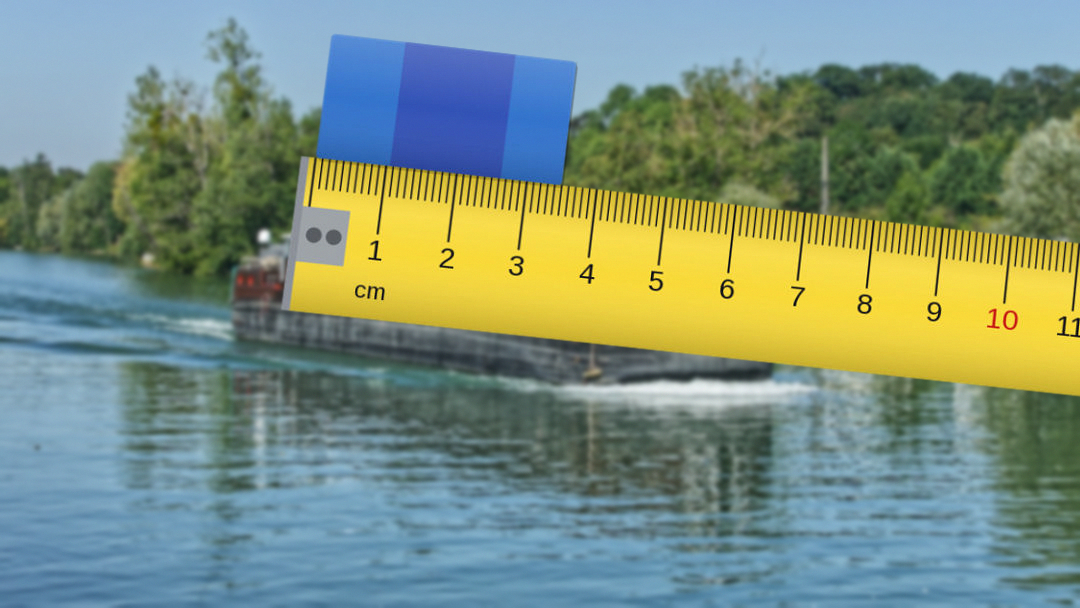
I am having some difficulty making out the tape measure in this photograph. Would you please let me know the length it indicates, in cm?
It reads 3.5 cm
